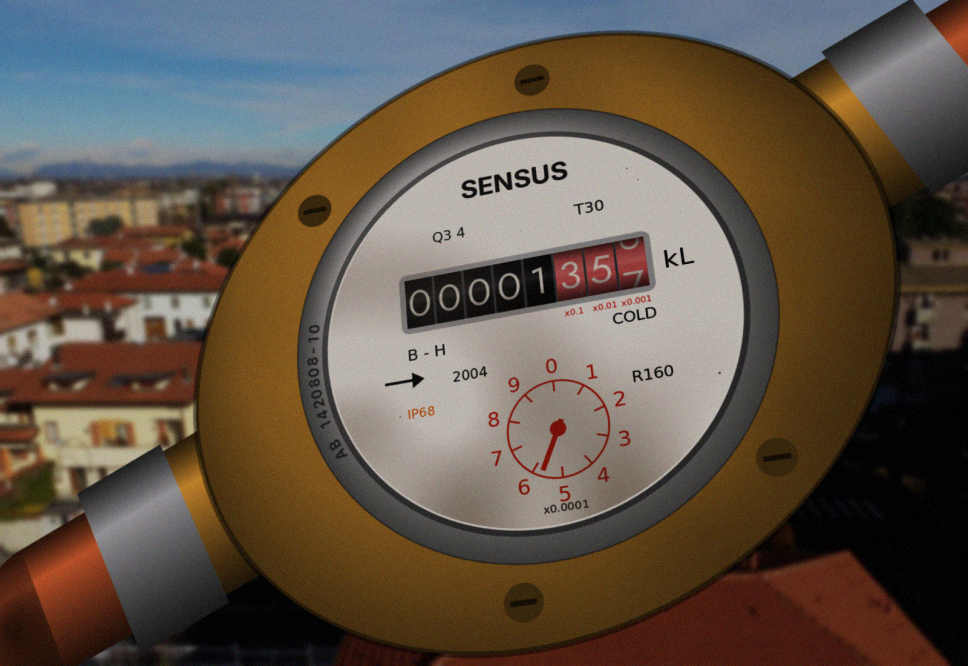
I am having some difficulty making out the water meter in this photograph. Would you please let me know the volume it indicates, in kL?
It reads 1.3565 kL
